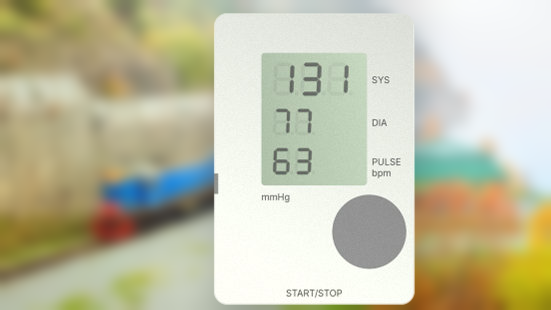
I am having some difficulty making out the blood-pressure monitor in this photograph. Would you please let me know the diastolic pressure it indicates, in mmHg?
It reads 77 mmHg
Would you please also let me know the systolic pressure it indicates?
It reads 131 mmHg
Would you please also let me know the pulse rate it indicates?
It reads 63 bpm
